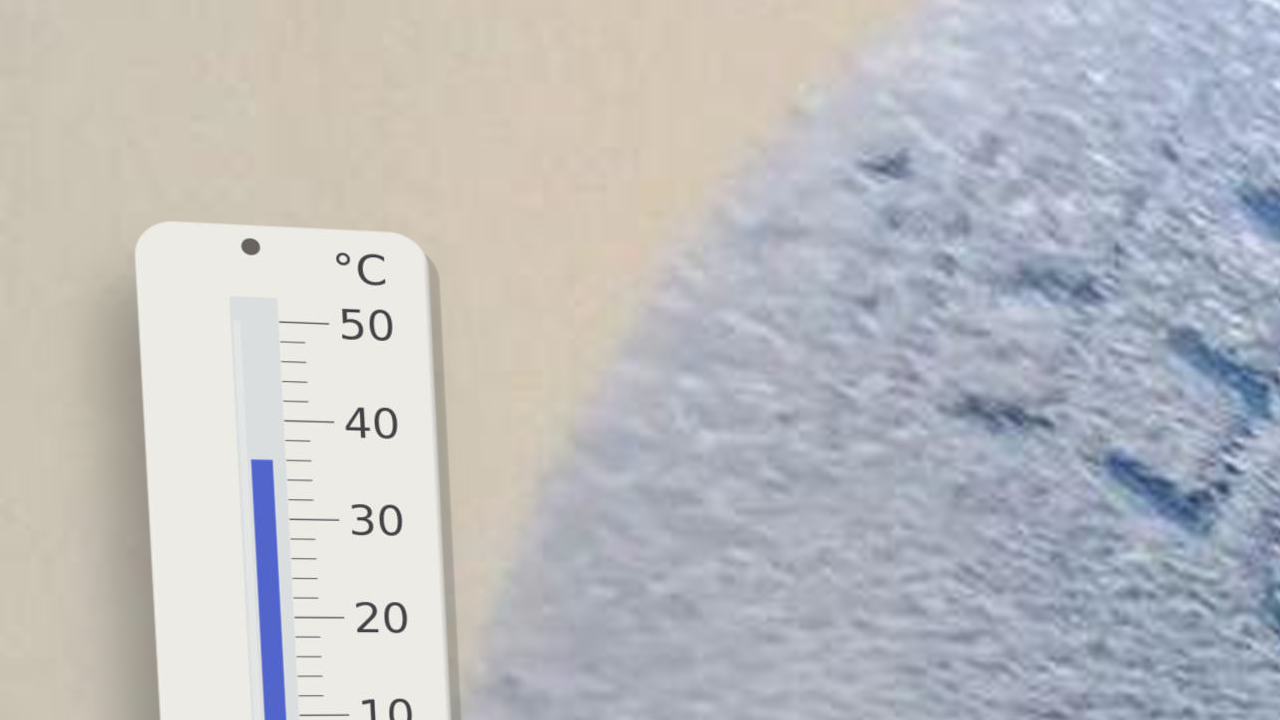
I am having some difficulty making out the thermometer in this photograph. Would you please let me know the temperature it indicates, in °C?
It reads 36 °C
